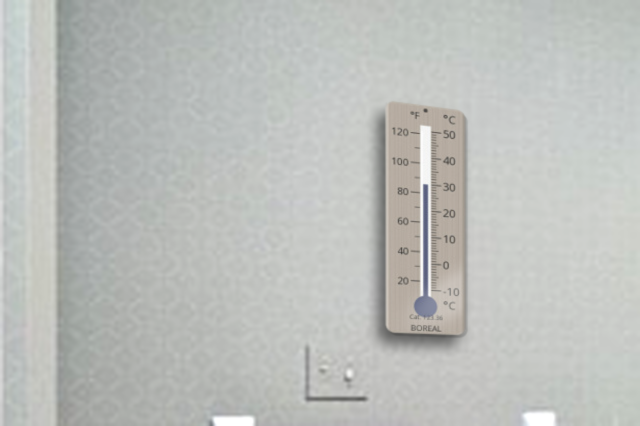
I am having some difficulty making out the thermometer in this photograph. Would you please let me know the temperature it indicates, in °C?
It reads 30 °C
